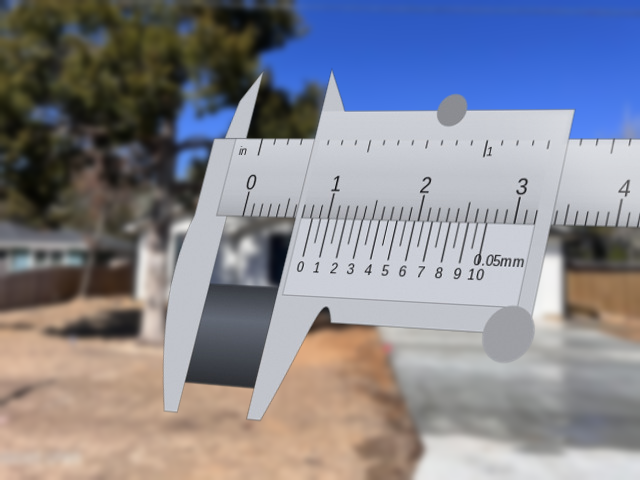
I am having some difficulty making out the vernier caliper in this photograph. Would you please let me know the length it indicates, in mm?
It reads 8.2 mm
